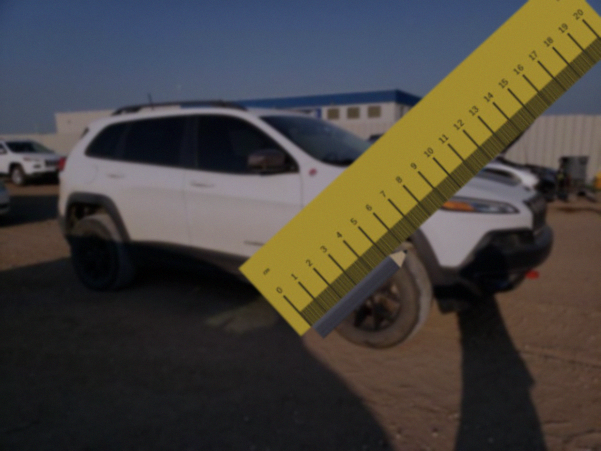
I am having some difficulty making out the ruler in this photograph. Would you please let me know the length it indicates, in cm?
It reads 6 cm
